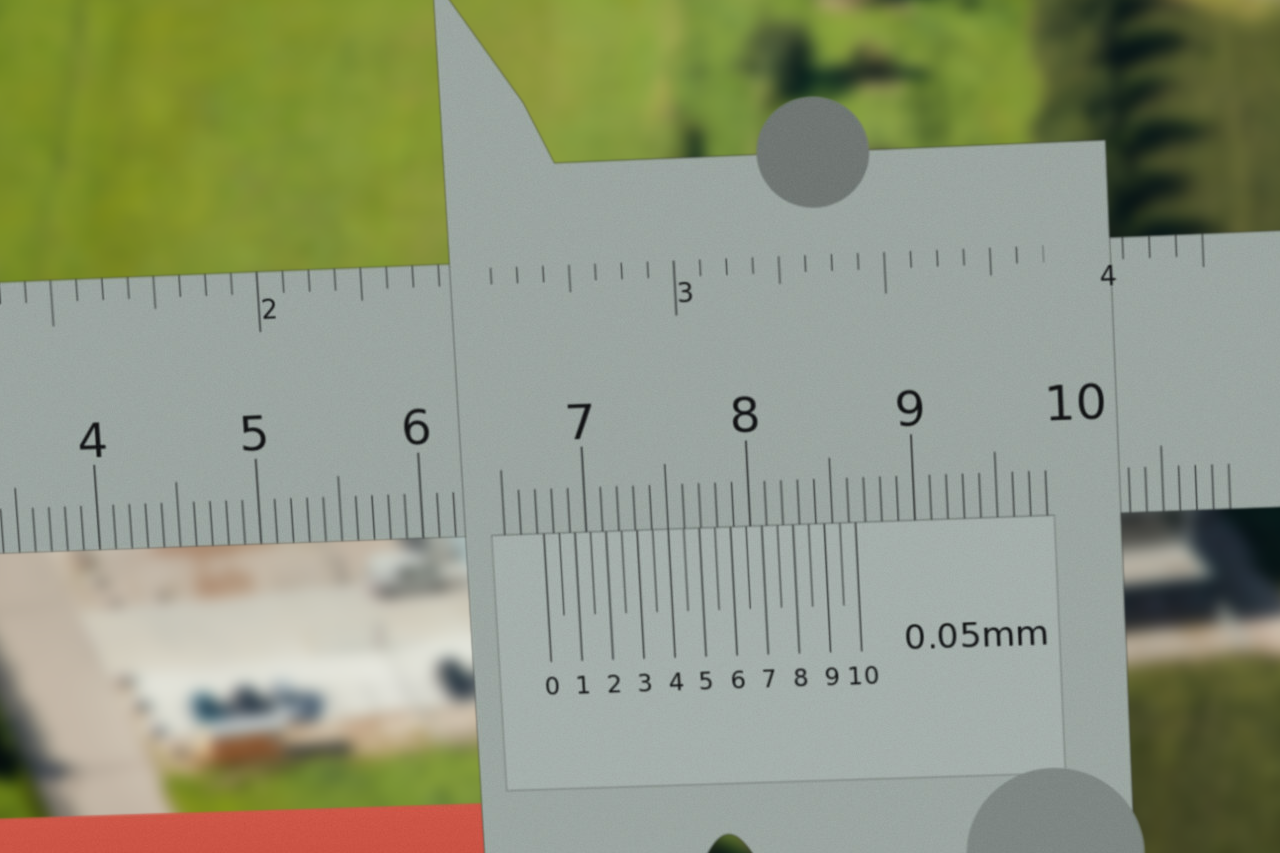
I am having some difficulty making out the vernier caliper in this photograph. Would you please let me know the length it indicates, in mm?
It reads 67.4 mm
